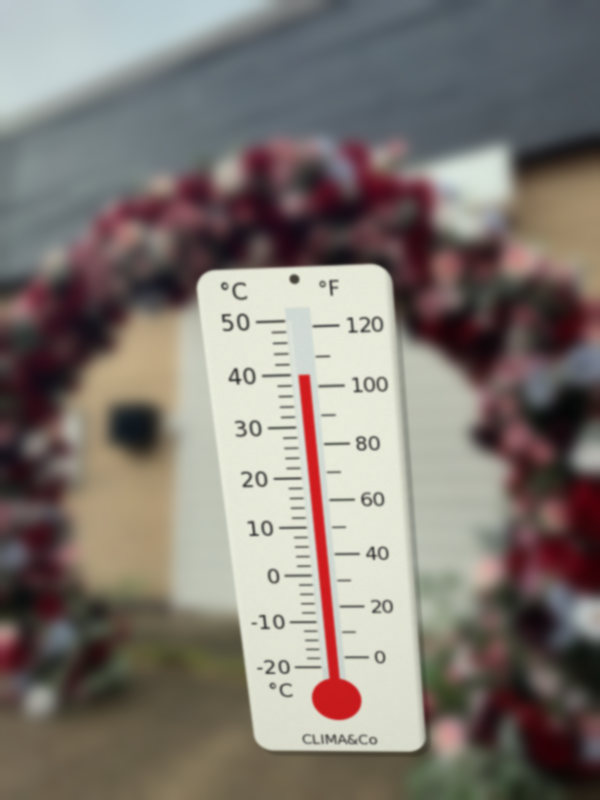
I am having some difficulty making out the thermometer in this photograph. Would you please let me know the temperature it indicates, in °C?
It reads 40 °C
